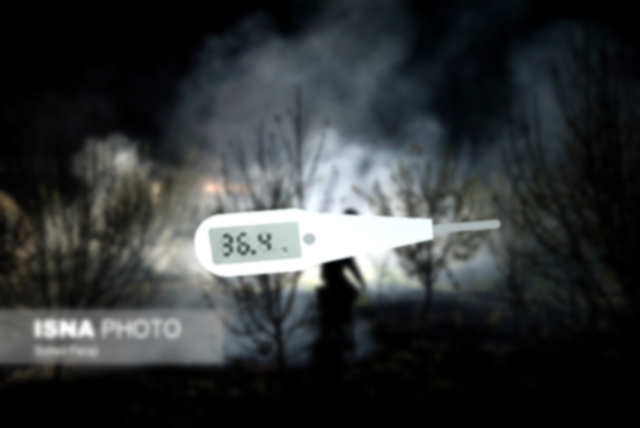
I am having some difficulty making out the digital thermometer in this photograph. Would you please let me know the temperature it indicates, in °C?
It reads 36.4 °C
